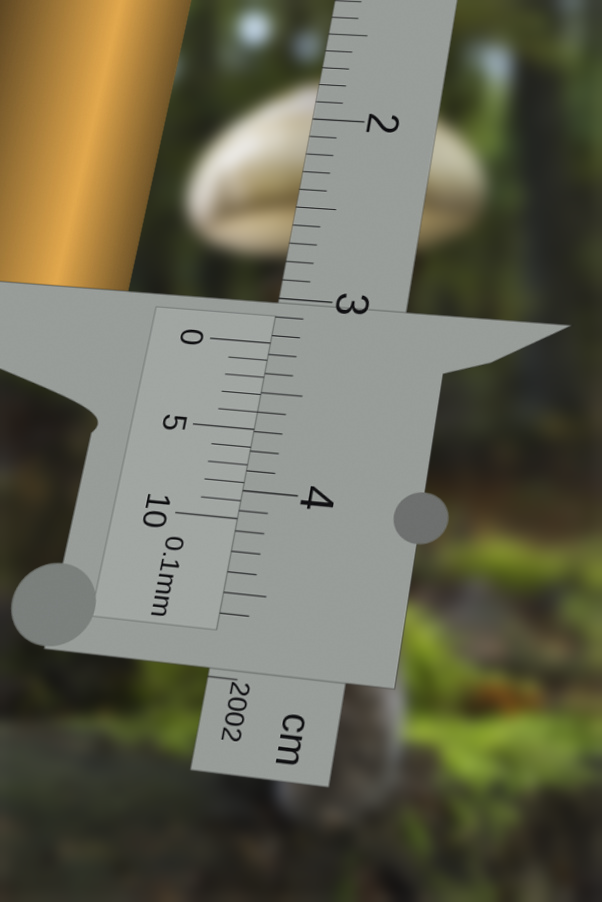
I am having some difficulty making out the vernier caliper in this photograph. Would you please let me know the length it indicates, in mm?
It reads 32.4 mm
